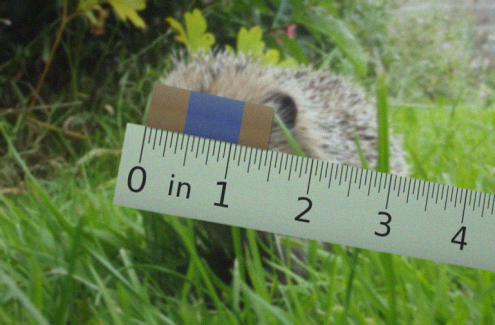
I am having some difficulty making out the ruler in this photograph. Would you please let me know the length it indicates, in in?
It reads 1.4375 in
